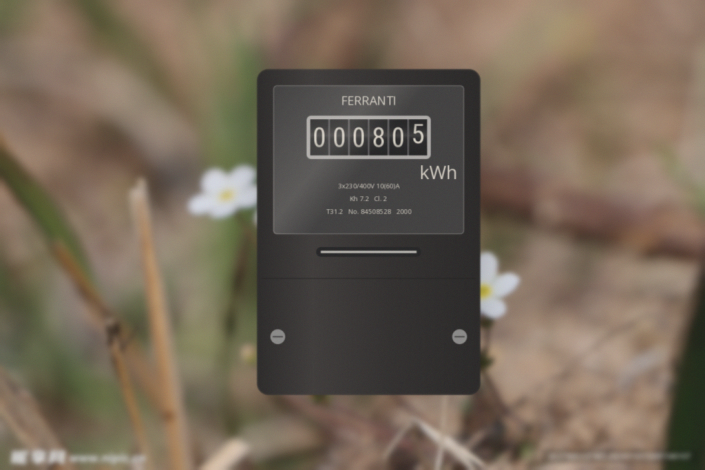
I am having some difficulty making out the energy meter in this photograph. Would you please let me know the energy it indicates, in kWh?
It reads 805 kWh
